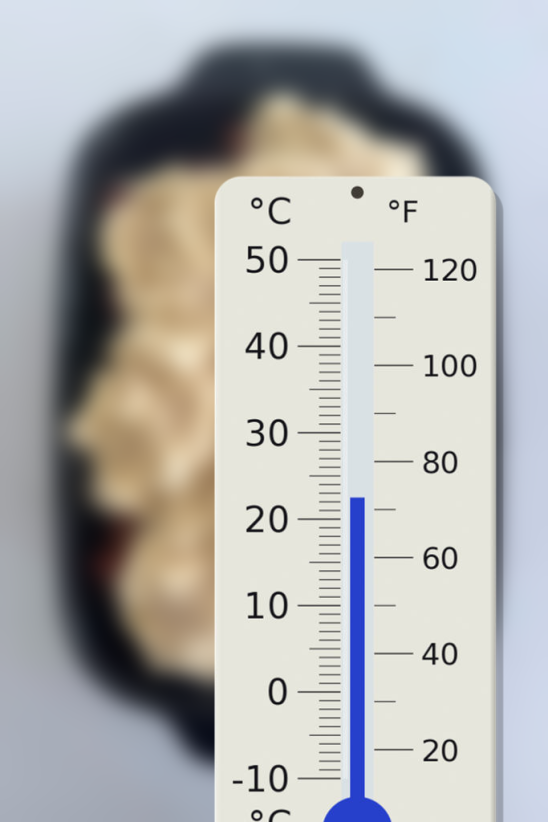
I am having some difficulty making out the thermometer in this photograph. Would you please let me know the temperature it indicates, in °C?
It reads 22.5 °C
